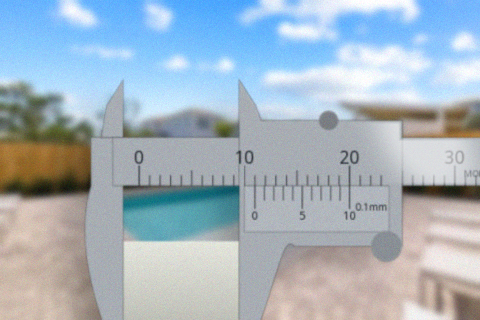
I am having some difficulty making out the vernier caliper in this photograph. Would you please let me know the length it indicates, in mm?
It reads 11.0 mm
